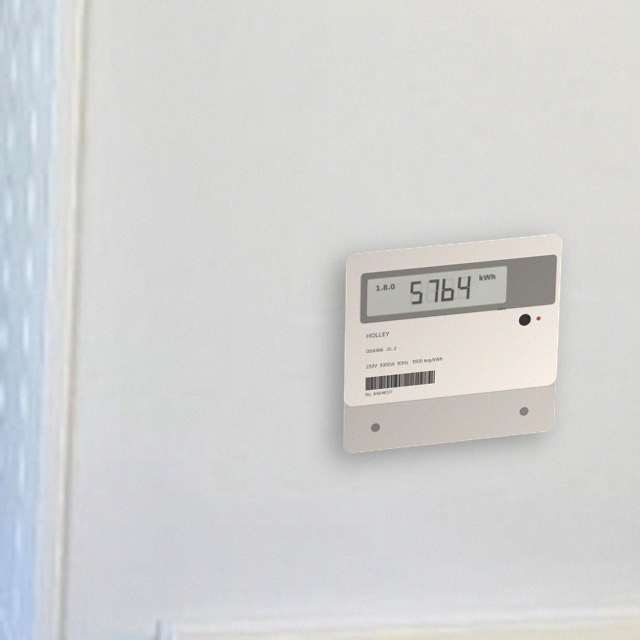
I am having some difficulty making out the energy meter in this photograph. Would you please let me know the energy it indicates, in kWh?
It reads 5764 kWh
